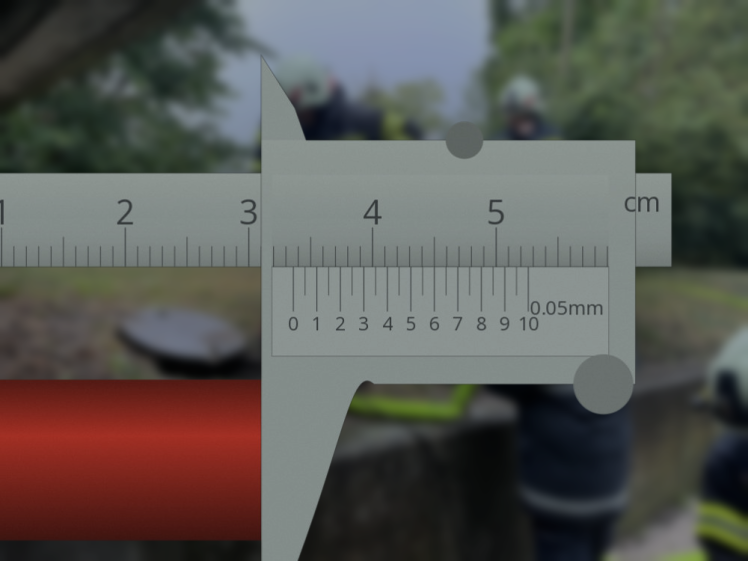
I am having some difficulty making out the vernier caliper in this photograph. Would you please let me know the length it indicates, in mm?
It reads 33.6 mm
